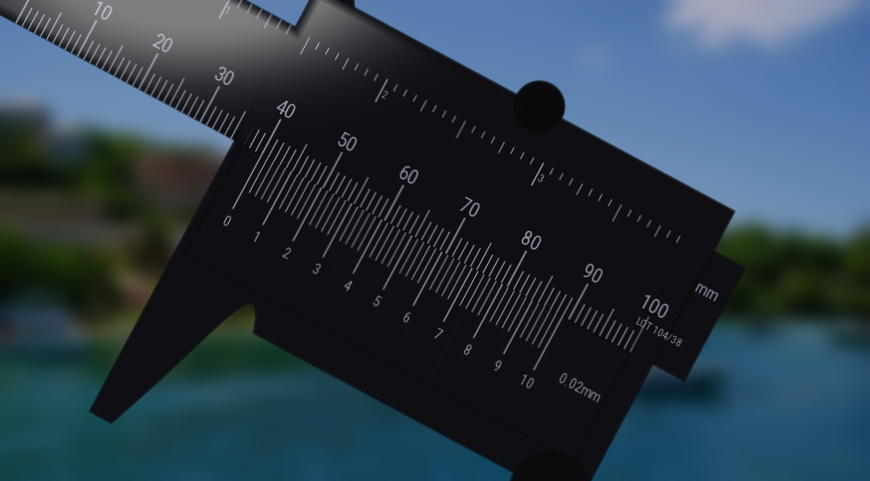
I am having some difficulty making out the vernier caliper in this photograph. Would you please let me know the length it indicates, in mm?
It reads 40.0 mm
